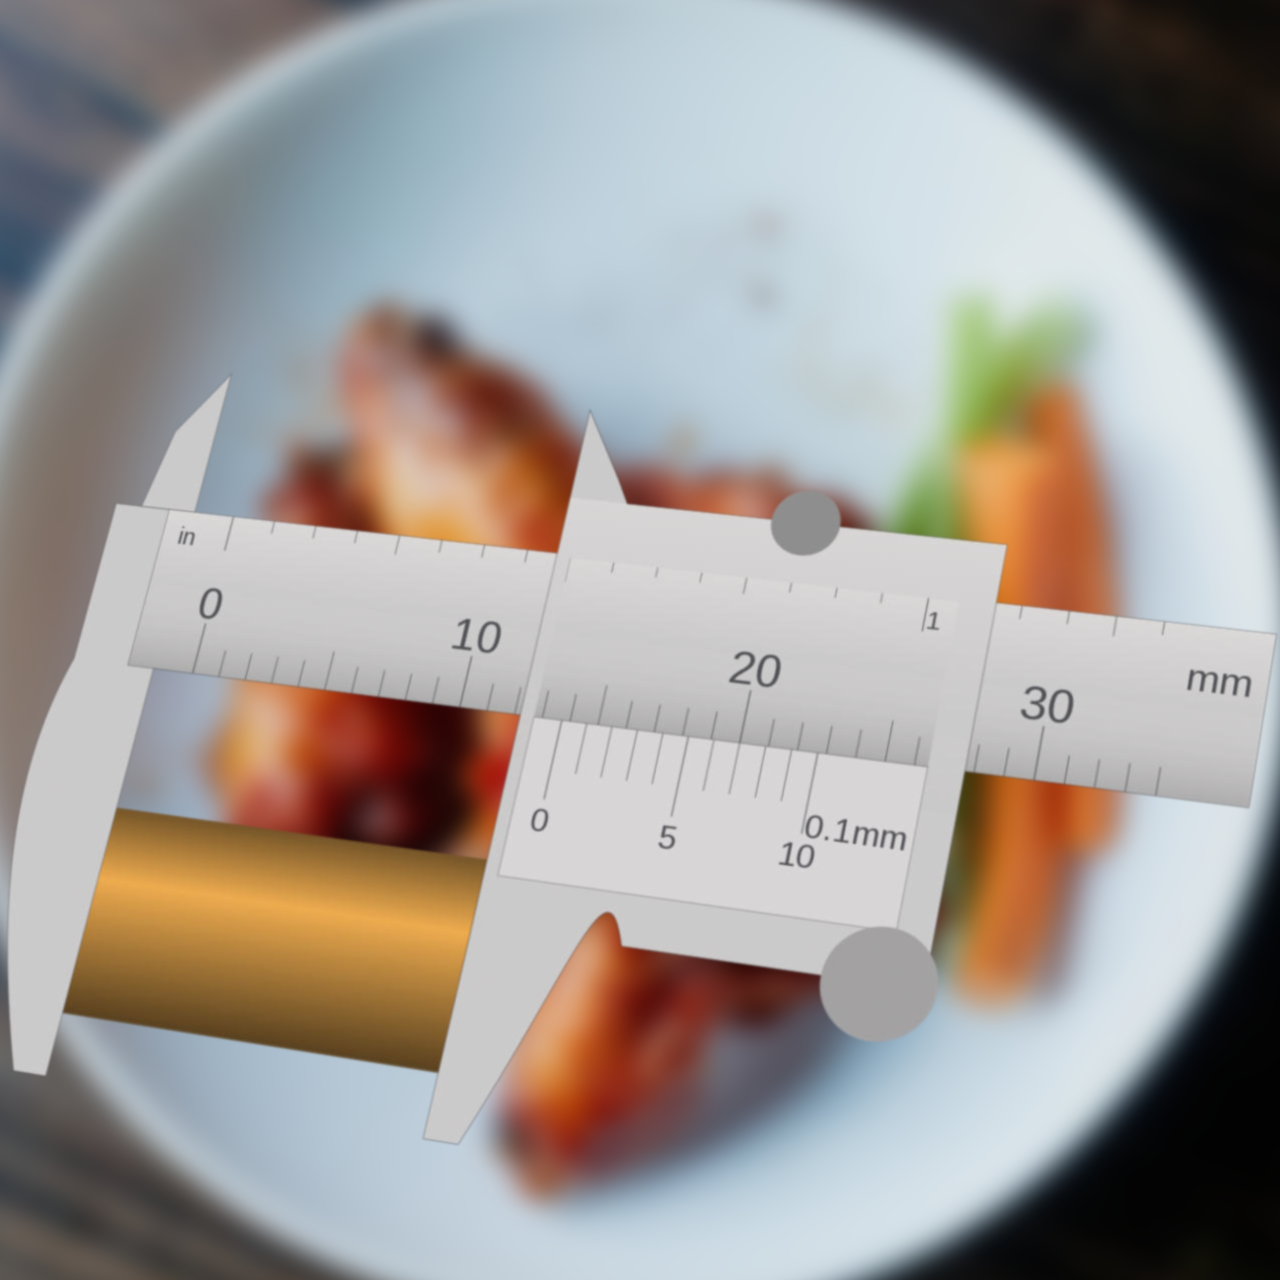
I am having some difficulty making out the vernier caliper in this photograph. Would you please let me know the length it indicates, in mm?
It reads 13.7 mm
